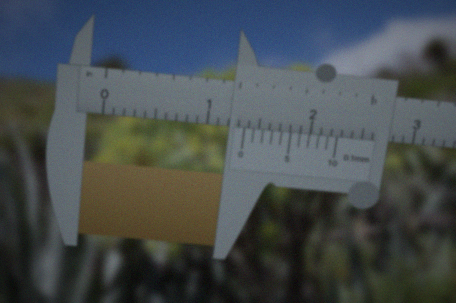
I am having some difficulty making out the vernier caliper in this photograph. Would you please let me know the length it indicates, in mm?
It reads 13.6 mm
